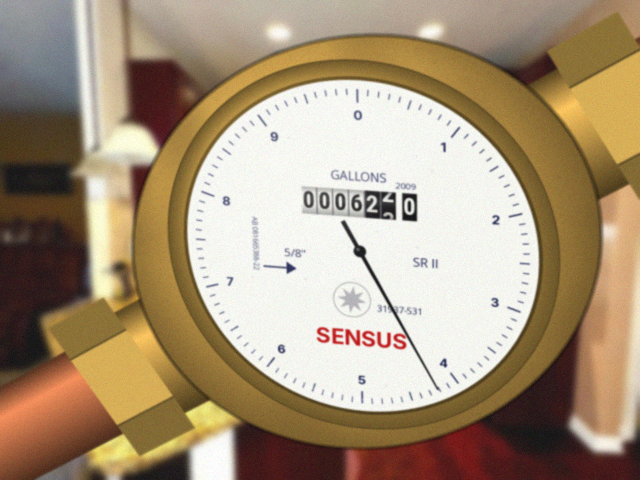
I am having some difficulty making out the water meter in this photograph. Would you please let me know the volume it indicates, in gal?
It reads 6224.2 gal
